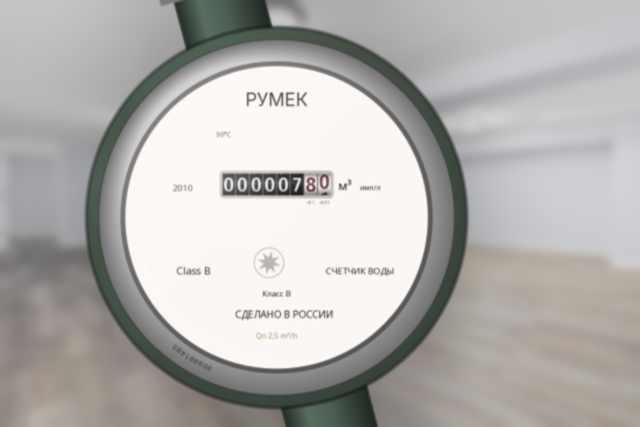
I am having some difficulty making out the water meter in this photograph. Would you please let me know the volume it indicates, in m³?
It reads 7.80 m³
